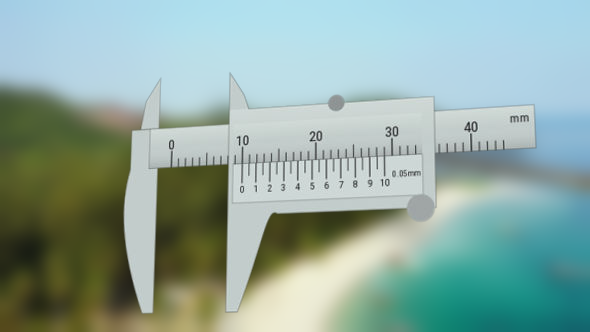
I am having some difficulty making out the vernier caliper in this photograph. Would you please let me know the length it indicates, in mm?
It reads 10.0 mm
